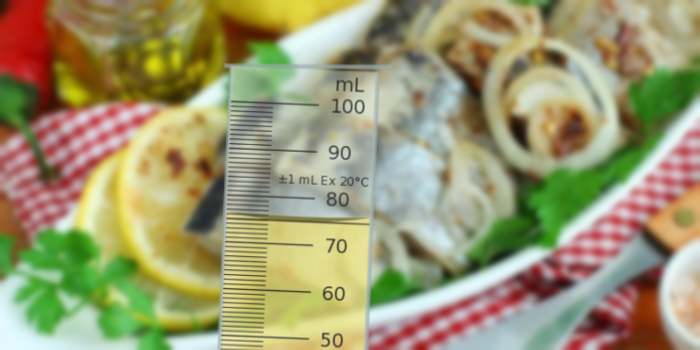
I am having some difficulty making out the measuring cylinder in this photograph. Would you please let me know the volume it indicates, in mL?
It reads 75 mL
